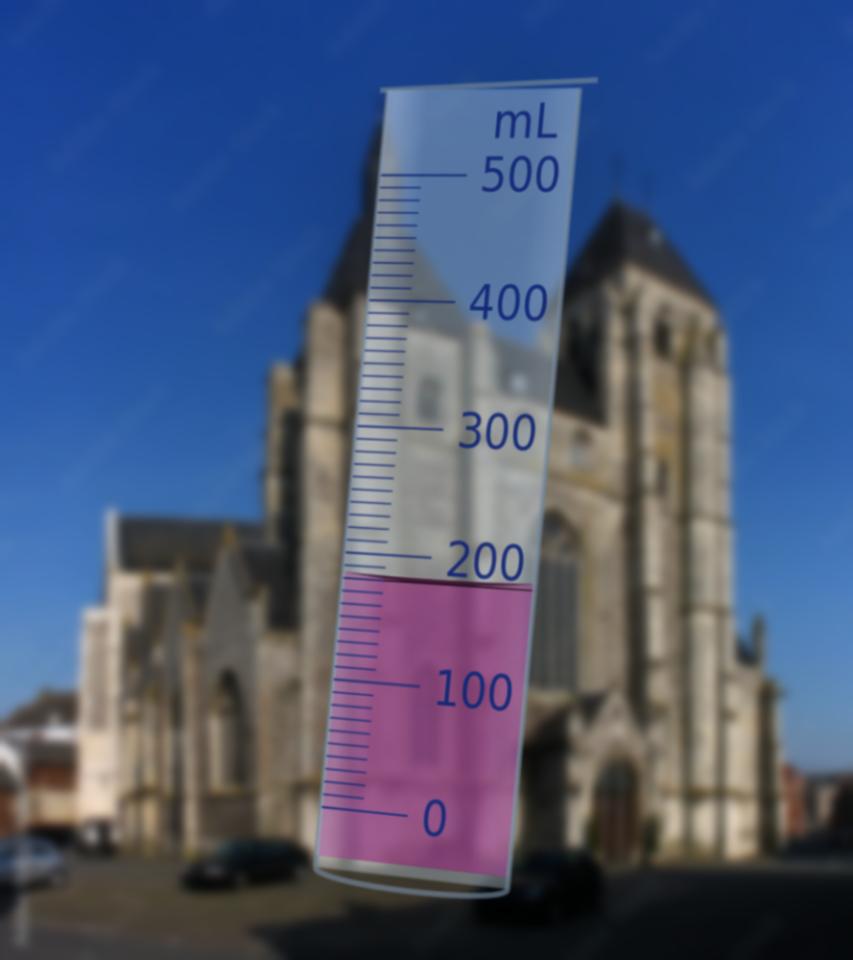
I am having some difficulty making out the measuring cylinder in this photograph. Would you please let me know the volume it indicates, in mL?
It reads 180 mL
